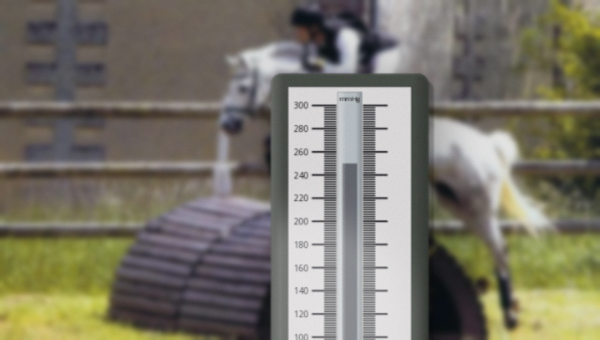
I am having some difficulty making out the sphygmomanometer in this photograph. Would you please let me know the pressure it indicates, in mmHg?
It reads 250 mmHg
